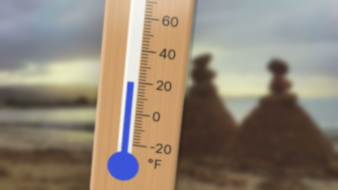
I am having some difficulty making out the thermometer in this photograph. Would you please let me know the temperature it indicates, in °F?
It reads 20 °F
